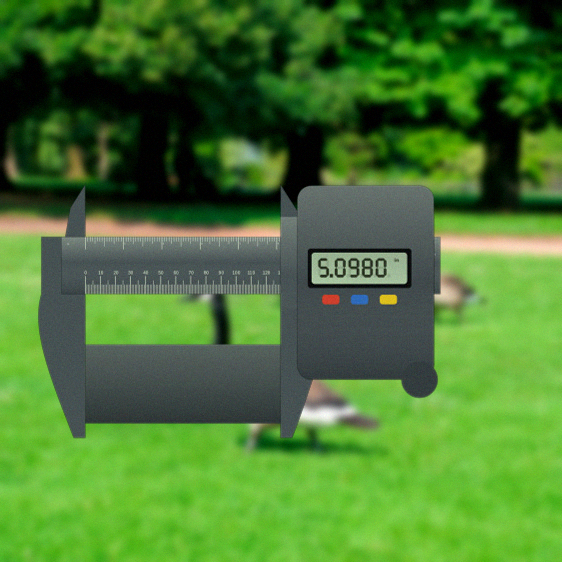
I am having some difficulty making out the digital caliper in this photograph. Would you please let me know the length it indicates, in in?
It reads 5.0980 in
